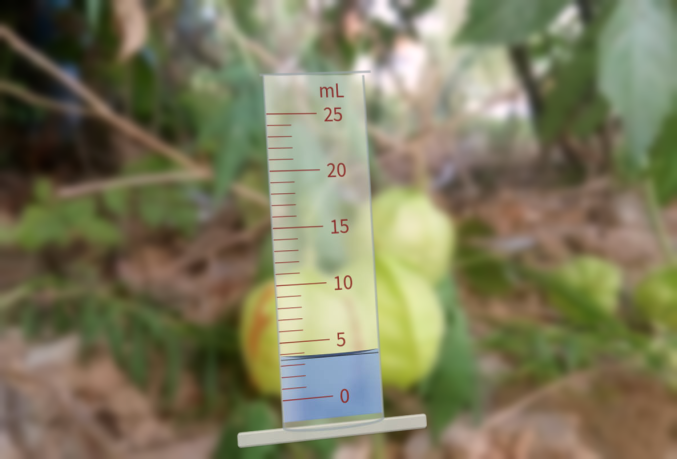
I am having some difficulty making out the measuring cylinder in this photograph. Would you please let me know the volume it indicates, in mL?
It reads 3.5 mL
